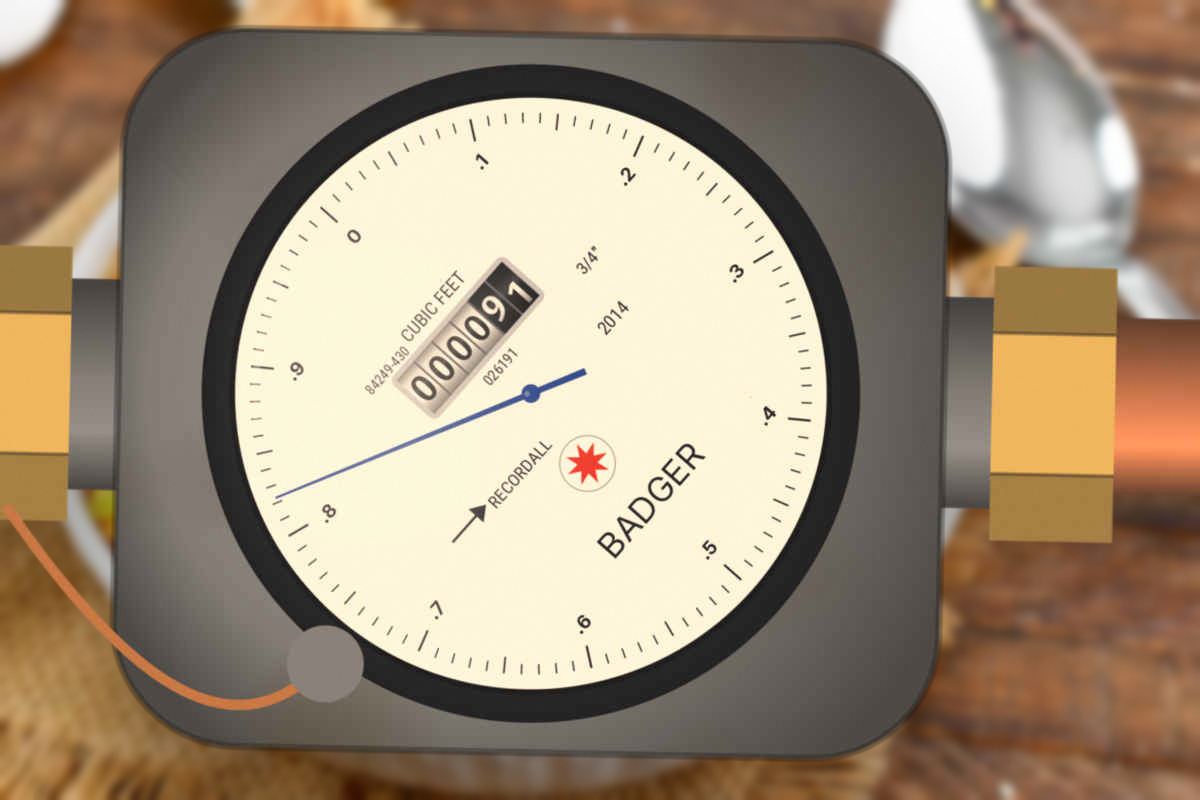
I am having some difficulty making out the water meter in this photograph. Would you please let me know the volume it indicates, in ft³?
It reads 90.82 ft³
